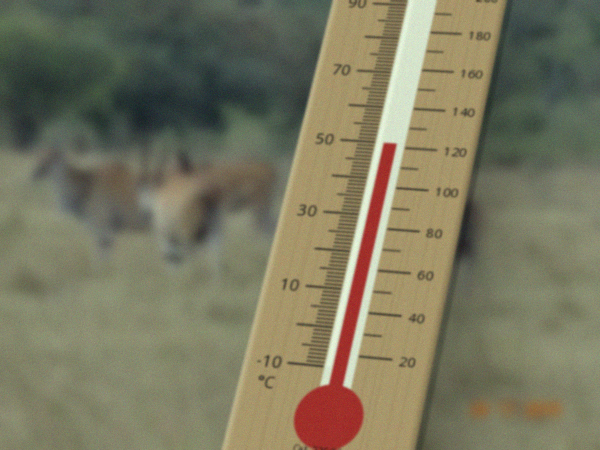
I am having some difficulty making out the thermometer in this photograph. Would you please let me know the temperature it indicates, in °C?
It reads 50 °C
